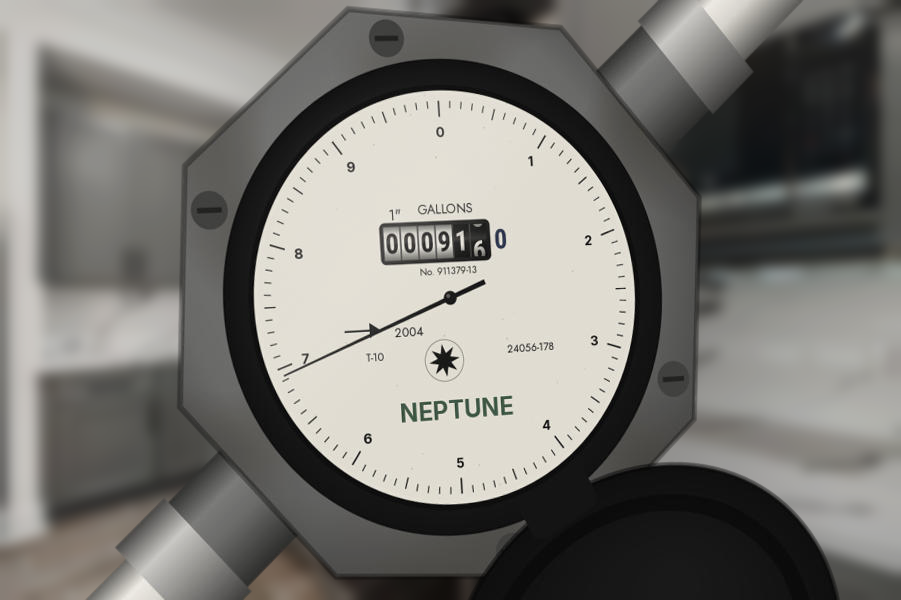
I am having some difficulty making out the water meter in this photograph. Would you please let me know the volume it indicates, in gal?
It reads 9156.9 gal
